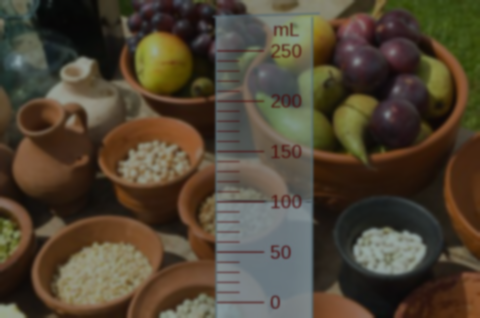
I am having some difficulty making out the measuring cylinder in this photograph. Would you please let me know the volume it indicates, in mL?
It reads 100 mL
